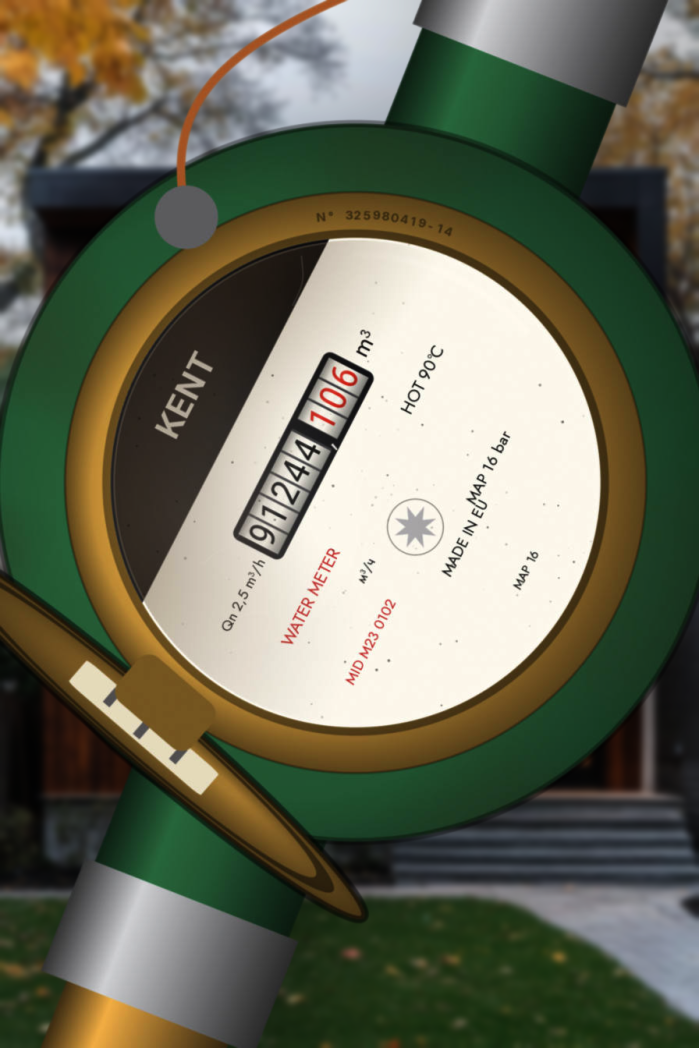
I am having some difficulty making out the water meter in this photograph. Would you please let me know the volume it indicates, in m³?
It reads 91244.106 m³
